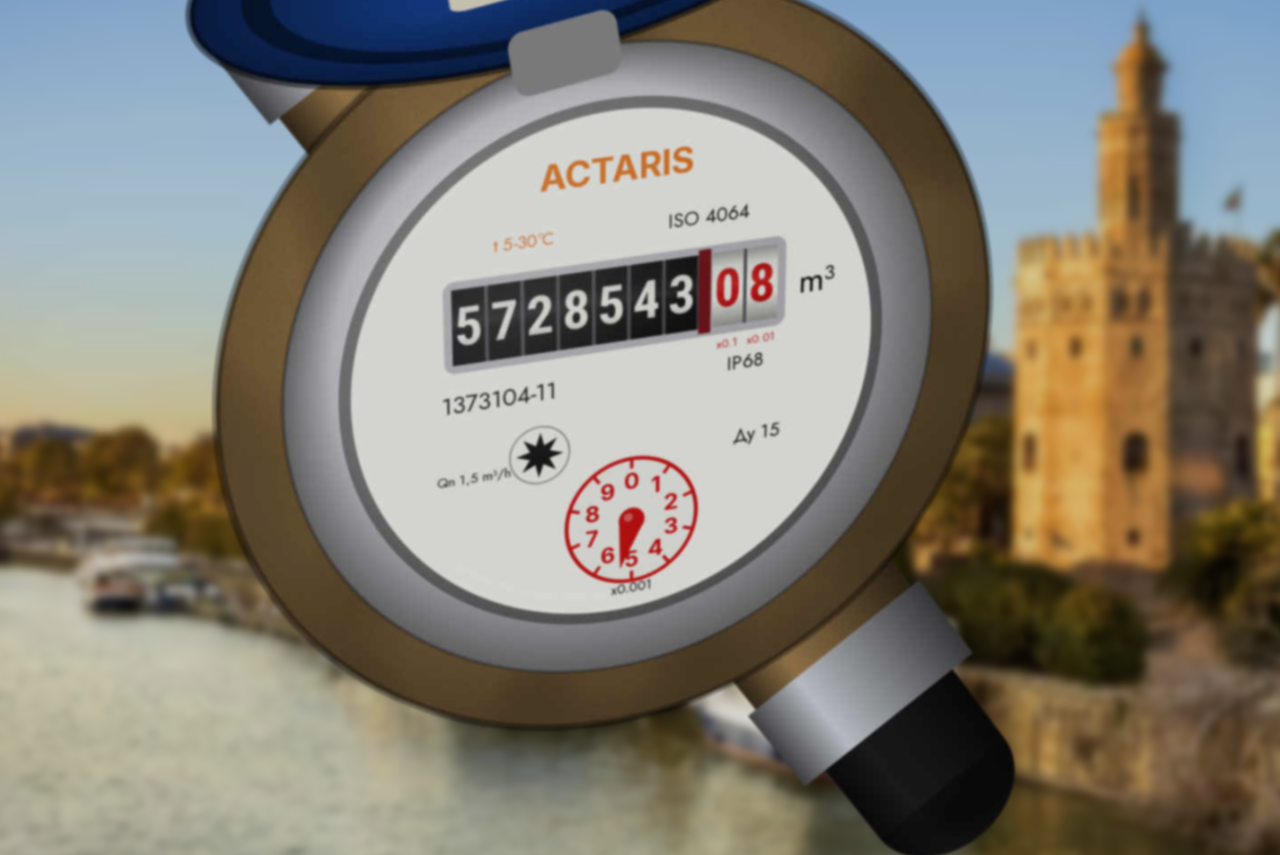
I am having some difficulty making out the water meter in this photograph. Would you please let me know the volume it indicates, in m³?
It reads 5728543.085 m³
